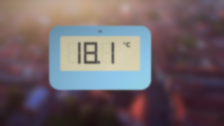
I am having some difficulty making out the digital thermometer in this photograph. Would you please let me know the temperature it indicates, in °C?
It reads 18.1 °C
